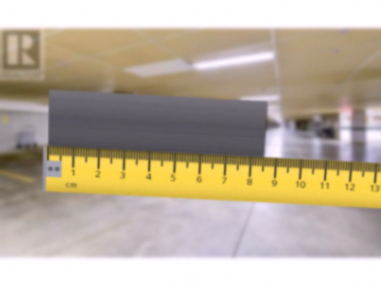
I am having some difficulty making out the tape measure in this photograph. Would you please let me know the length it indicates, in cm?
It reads 8.5 cm
